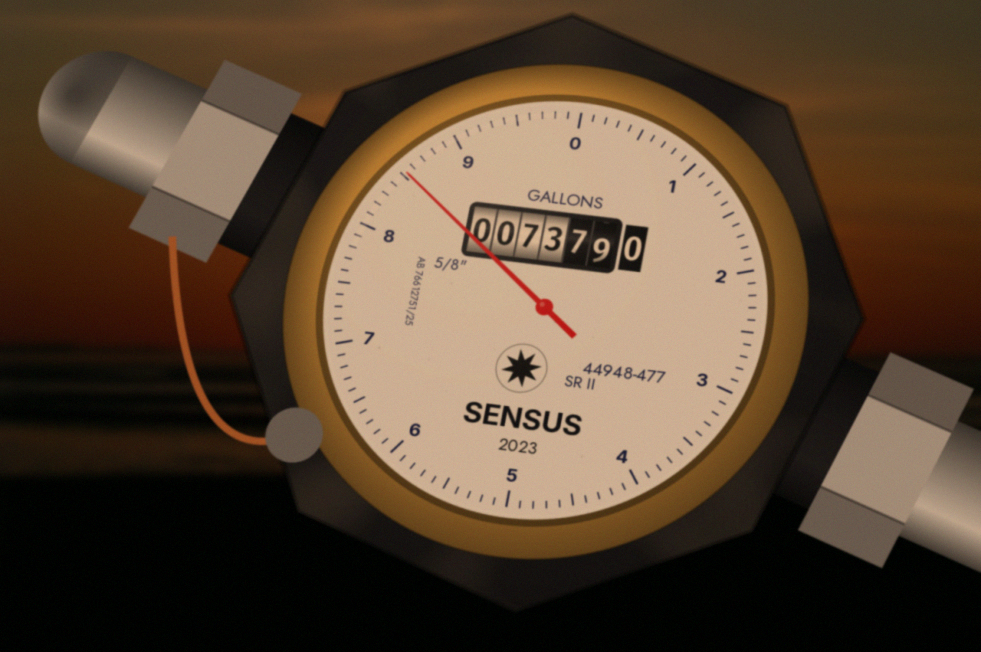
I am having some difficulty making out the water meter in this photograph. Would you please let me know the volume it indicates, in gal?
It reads 73788.5 gal
